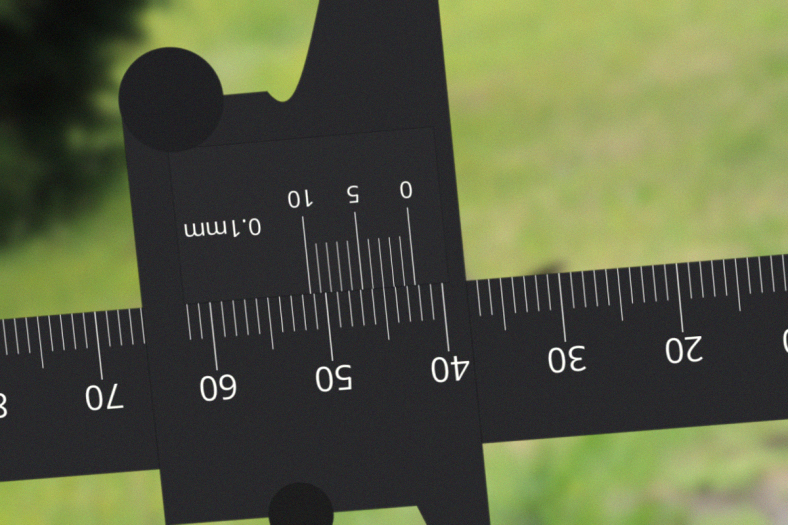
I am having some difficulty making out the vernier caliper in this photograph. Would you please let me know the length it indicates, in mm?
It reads 42.3 mm
